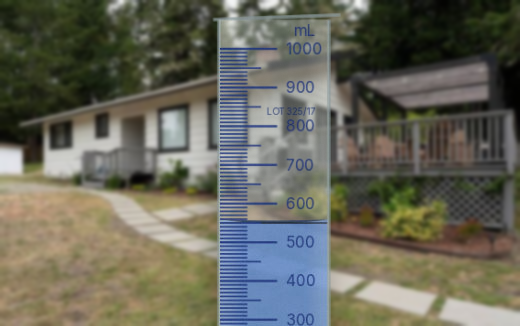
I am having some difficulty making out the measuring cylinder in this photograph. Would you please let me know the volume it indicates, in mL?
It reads 550 mL
